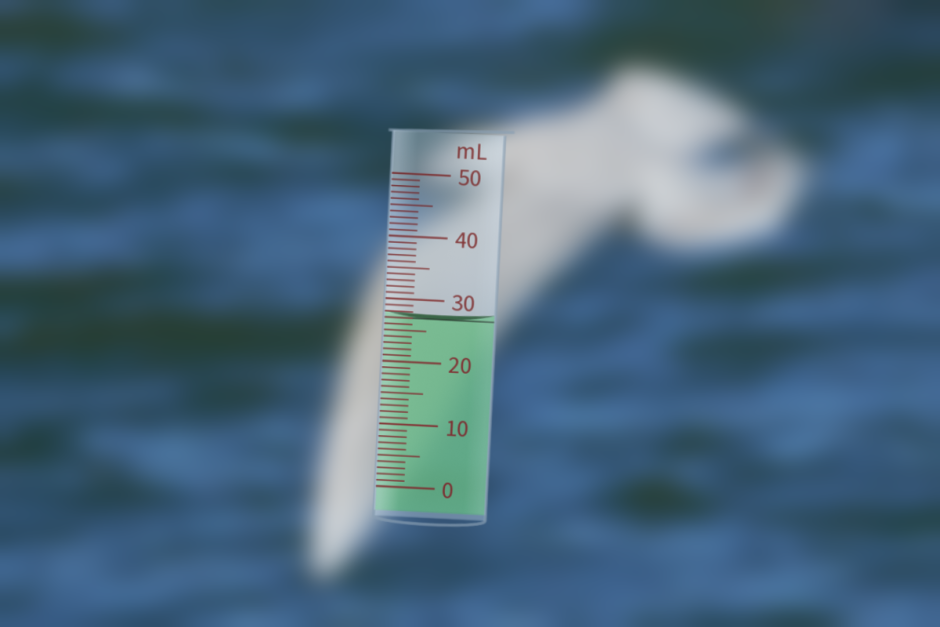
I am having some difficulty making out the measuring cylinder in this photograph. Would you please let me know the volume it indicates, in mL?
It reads 27 mL
